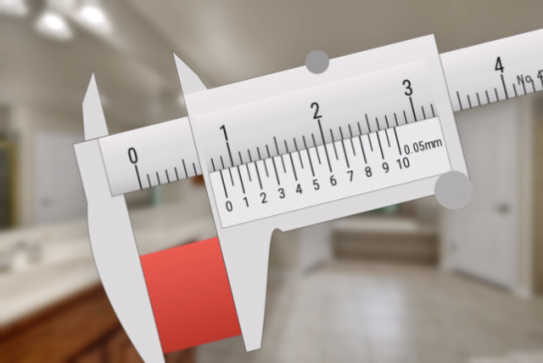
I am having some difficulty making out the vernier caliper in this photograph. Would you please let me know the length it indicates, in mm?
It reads 8.6 mm
